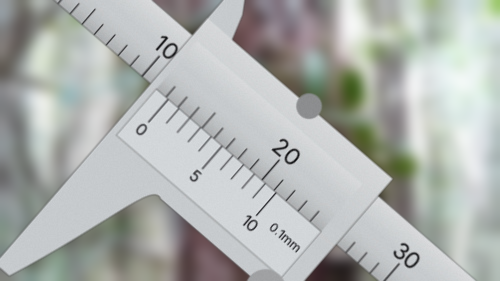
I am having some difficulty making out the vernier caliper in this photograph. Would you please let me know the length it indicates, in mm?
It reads 12.2 mm
